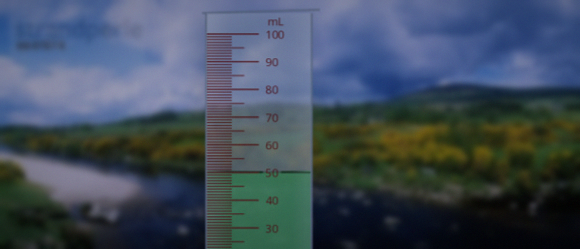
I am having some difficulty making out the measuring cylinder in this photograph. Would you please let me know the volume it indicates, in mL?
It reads 50 mL
